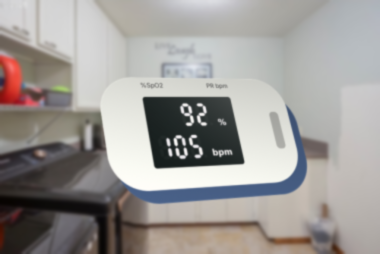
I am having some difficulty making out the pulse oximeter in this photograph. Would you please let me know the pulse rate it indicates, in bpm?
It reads 105 bpm
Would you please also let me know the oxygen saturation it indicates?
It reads 92 %
